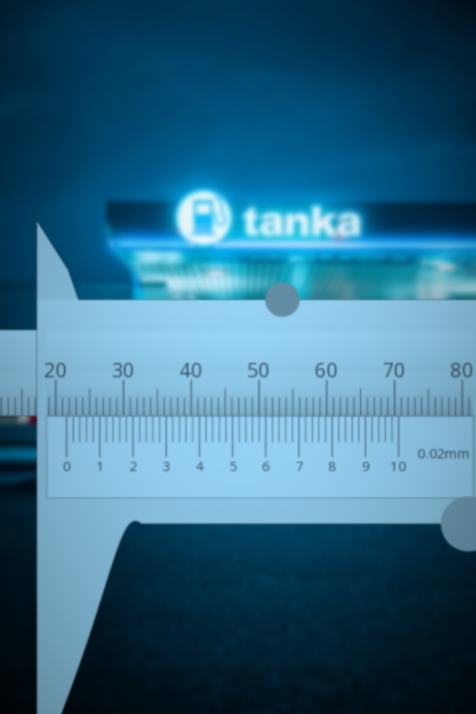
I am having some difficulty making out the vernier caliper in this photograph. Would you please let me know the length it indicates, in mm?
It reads 21.6 mm
